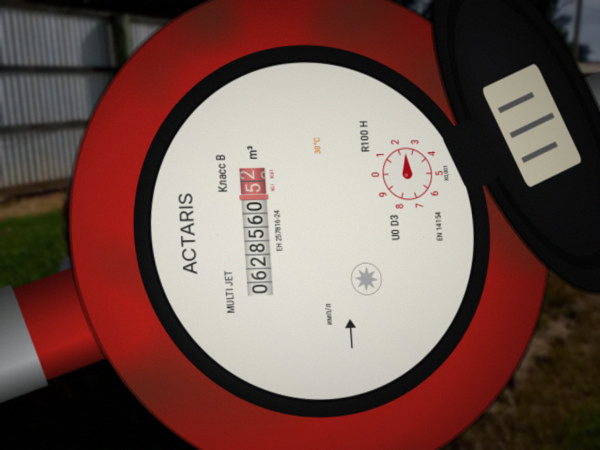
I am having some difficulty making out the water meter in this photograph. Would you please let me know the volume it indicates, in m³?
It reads 628560.522 m³
